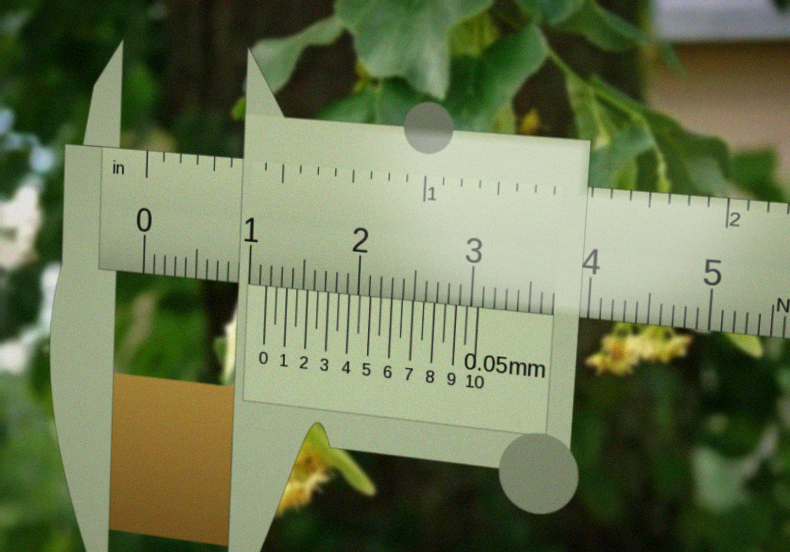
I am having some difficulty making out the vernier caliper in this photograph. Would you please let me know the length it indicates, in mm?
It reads 11.6 mm
